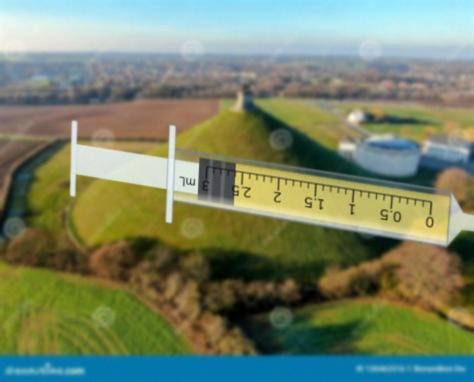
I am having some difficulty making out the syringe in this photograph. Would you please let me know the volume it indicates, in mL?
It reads 2.6 mL
